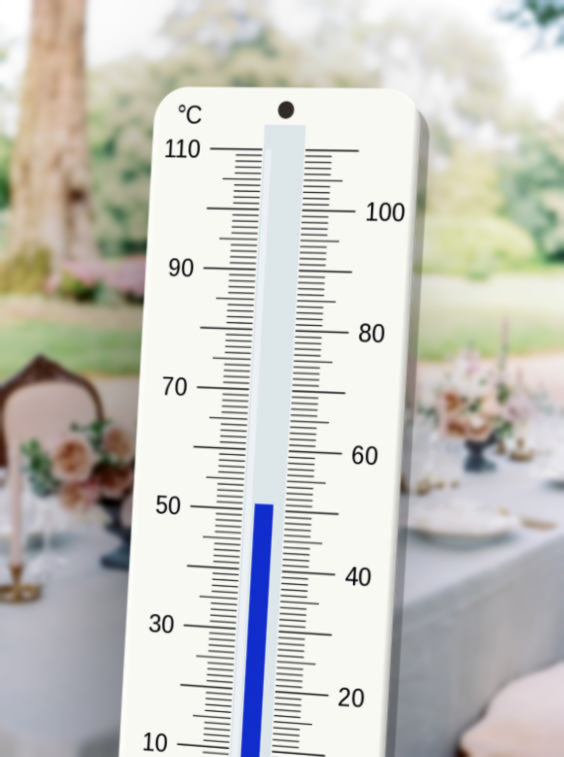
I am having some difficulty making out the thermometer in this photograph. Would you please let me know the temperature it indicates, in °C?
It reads 51 °C
